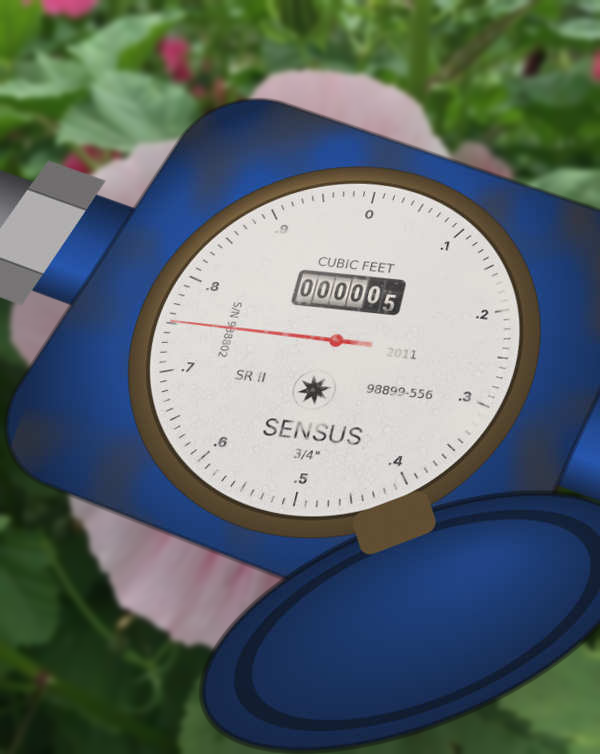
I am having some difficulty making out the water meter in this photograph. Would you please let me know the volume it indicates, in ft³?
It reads 4.75 ft³
